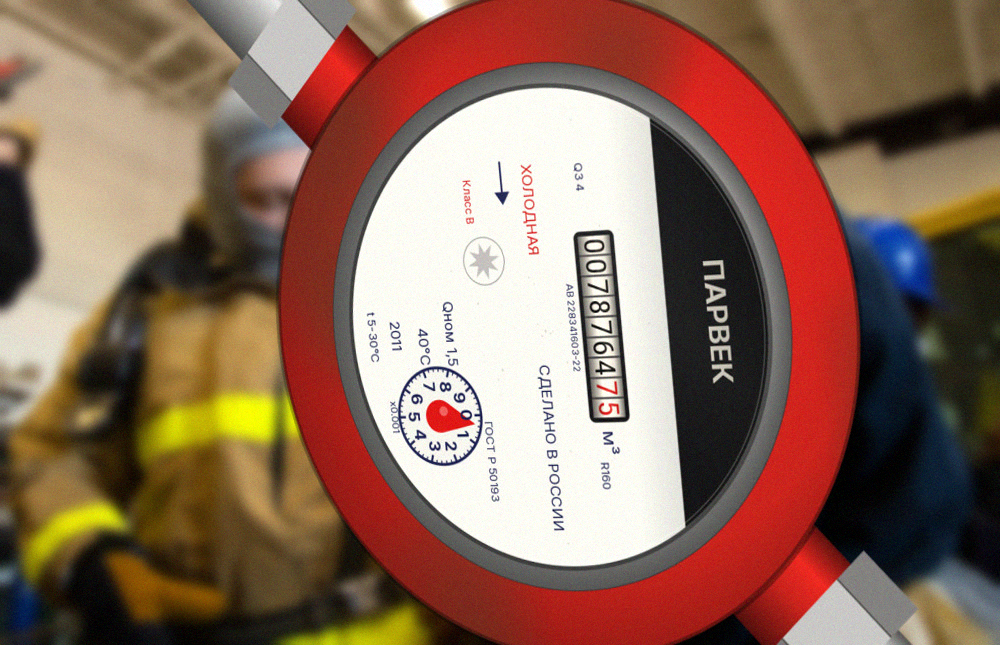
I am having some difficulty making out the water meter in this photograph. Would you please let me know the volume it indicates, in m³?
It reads 78764.750 m³
